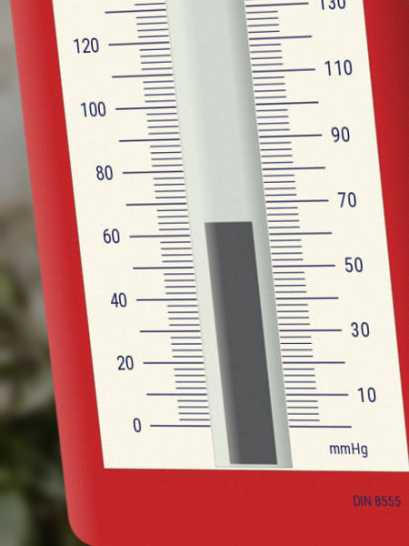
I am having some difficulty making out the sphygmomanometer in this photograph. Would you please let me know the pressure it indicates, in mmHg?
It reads 64 mmHg
